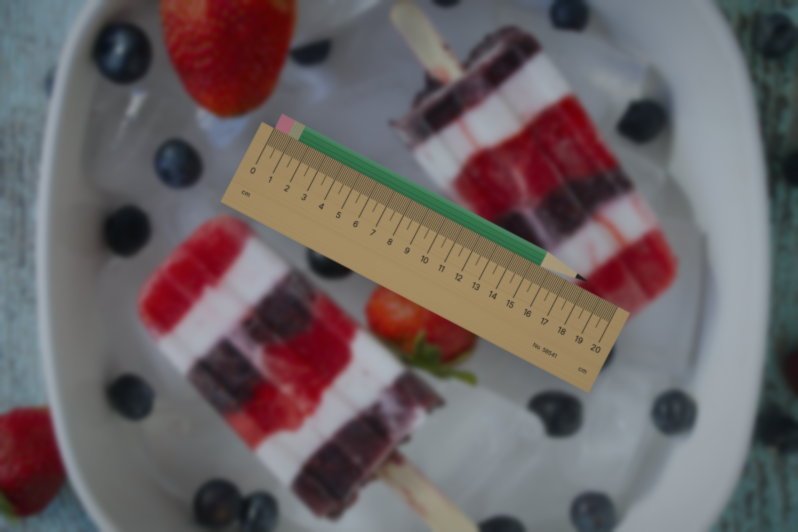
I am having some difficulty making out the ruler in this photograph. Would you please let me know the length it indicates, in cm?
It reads 18 cm
